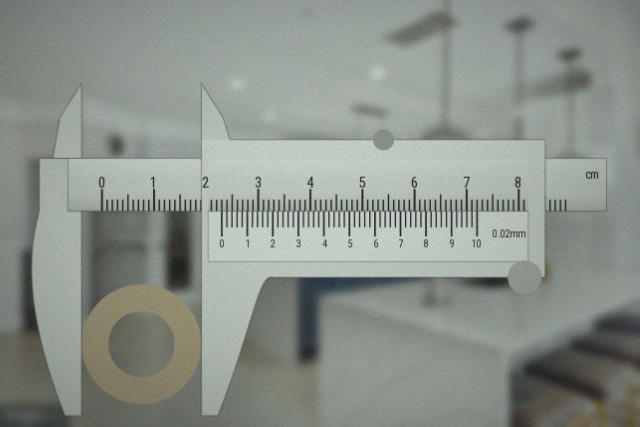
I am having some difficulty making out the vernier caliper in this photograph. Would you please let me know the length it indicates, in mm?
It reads 23.0 mm
